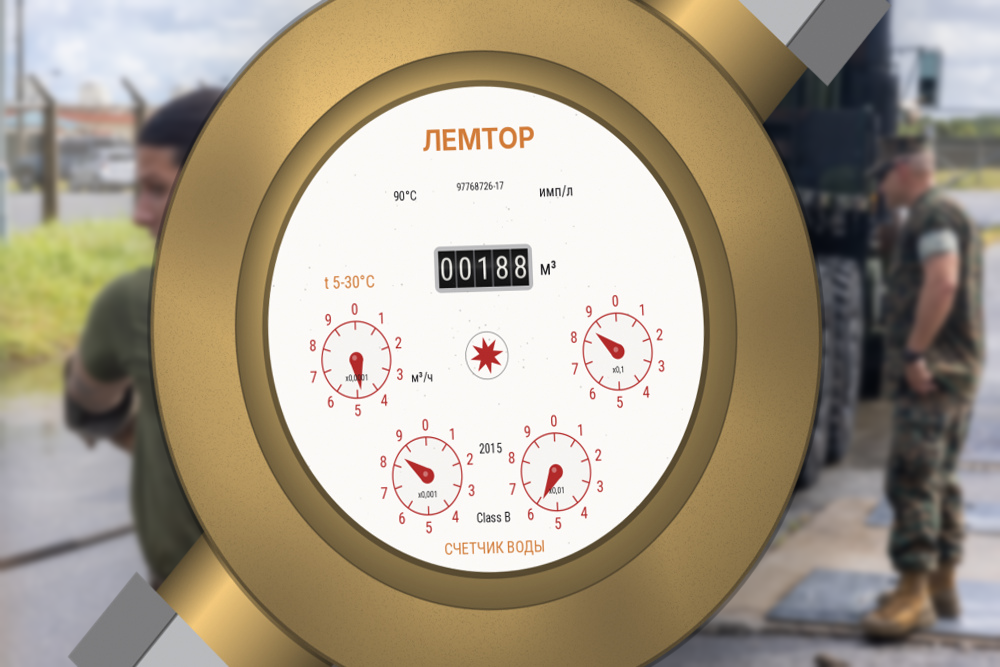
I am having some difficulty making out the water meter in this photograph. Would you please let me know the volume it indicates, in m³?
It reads 188.8584 m³
